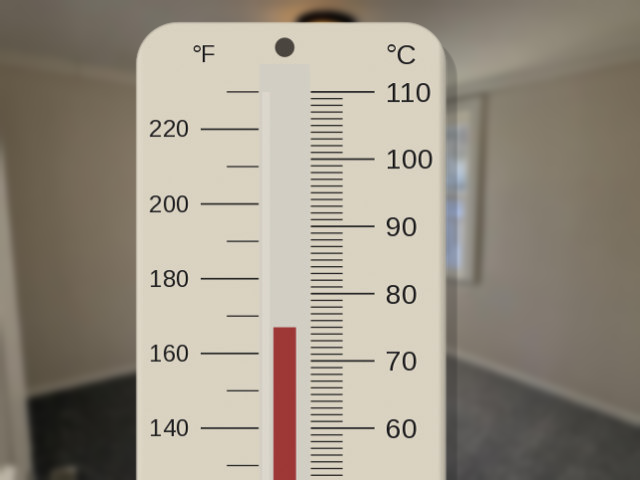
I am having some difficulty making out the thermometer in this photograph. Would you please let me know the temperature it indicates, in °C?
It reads 75 °C
